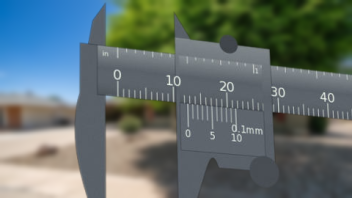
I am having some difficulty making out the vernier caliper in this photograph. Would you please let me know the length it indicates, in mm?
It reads 12.6 mm
